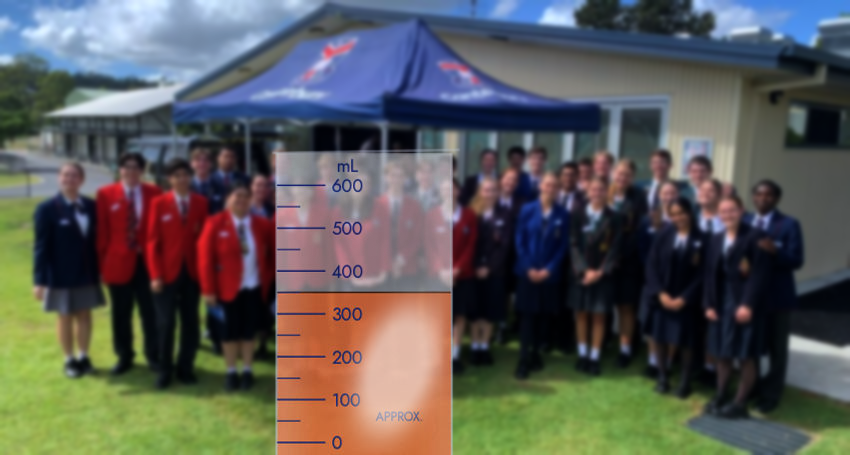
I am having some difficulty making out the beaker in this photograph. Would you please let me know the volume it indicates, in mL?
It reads 350 mL
